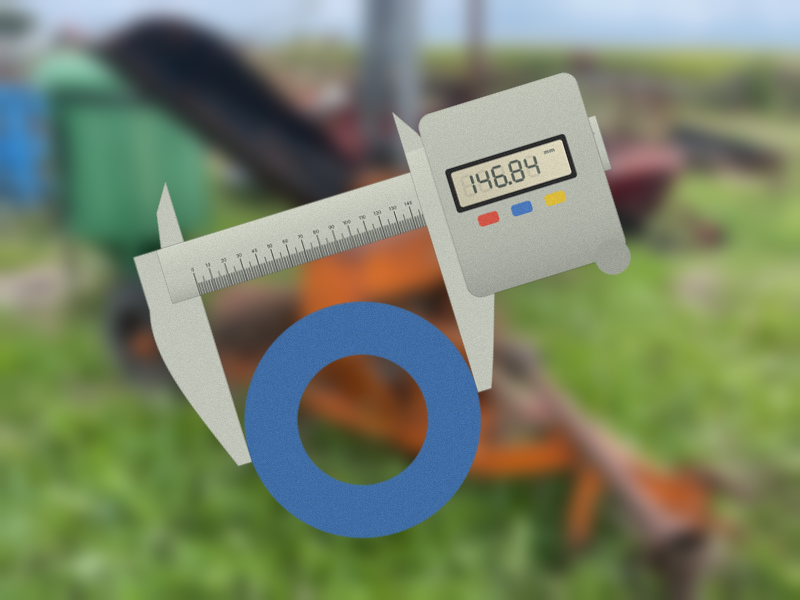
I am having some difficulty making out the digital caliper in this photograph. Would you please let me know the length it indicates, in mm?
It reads 146.84 mm
